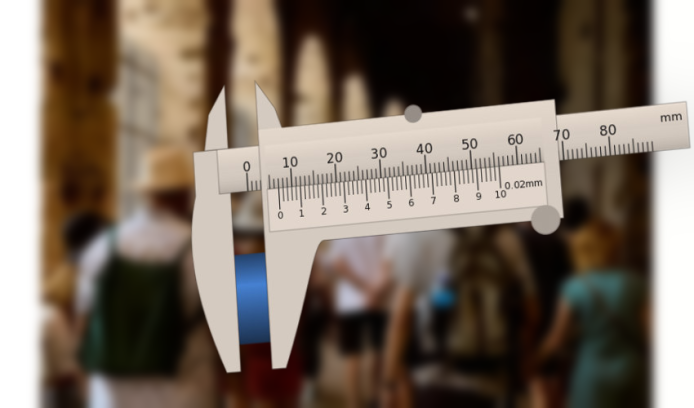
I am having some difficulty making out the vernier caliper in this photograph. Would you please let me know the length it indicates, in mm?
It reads 7.0 mm
